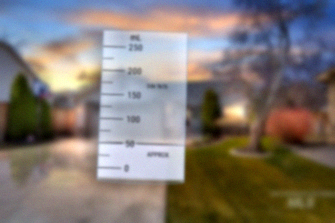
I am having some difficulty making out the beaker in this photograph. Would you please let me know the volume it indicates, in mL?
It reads 50 mL
